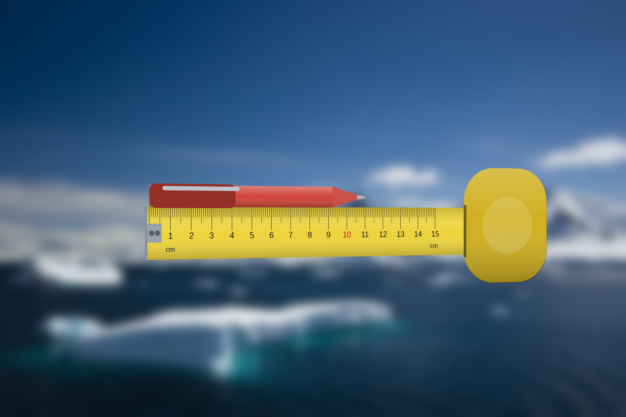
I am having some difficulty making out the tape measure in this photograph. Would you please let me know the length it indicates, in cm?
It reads 11 cm
